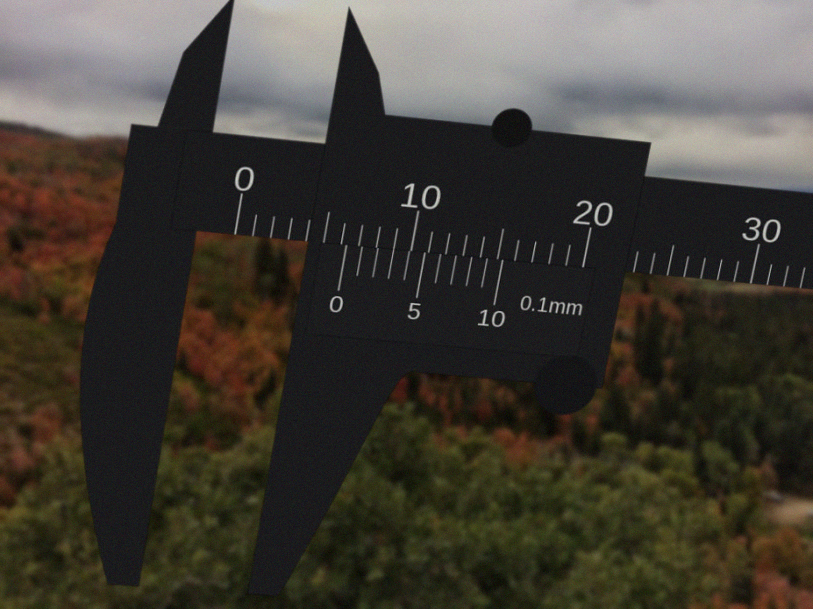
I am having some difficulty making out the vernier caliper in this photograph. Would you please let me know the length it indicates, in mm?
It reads 6.3 mm
